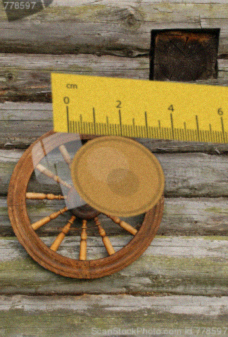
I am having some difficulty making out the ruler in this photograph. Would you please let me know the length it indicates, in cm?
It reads 3.5 cm
